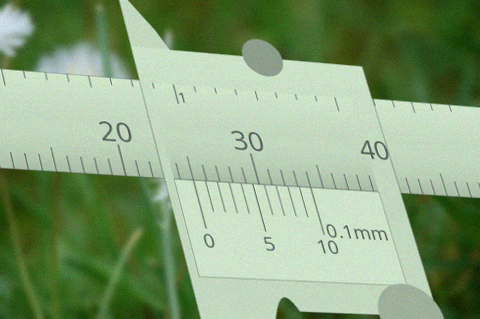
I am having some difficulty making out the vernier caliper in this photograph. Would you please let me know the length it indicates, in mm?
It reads 25.0 mm
